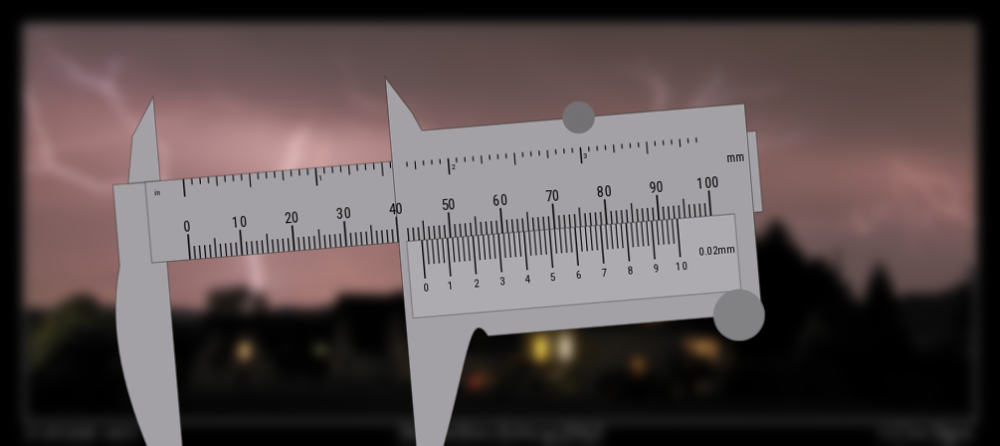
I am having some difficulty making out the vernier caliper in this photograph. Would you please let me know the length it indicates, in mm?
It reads 44.5 mm
